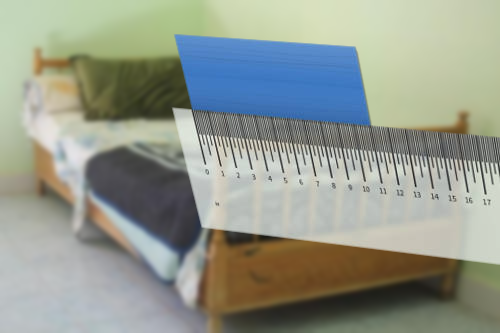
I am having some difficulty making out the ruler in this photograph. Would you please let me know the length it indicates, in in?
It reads 11 in
